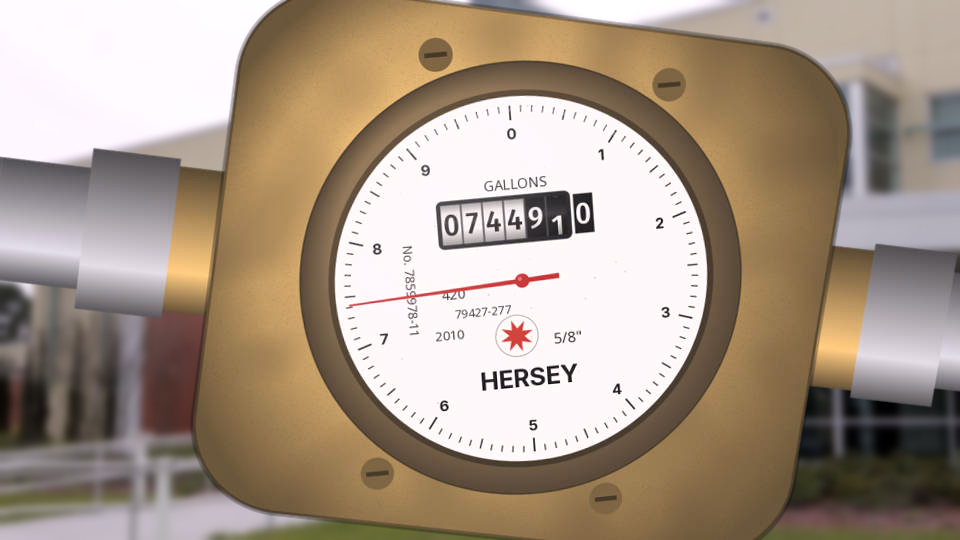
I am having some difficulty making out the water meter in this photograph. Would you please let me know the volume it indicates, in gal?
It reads 744907.4 gal
